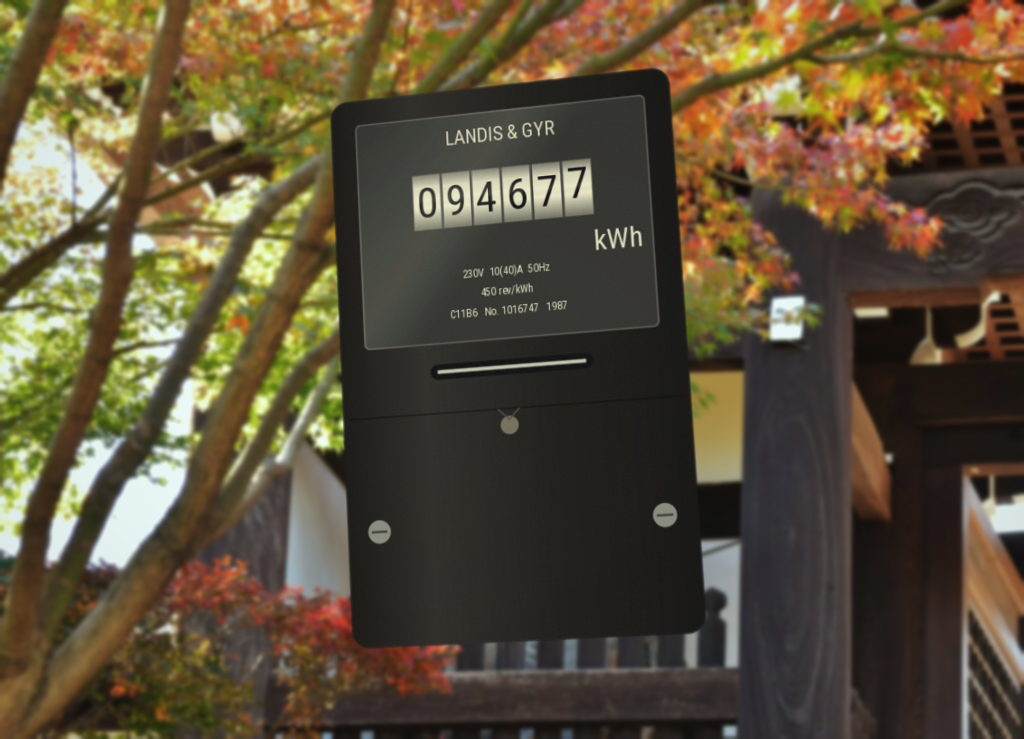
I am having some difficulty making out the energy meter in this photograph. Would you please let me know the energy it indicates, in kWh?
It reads 94677 kWh
